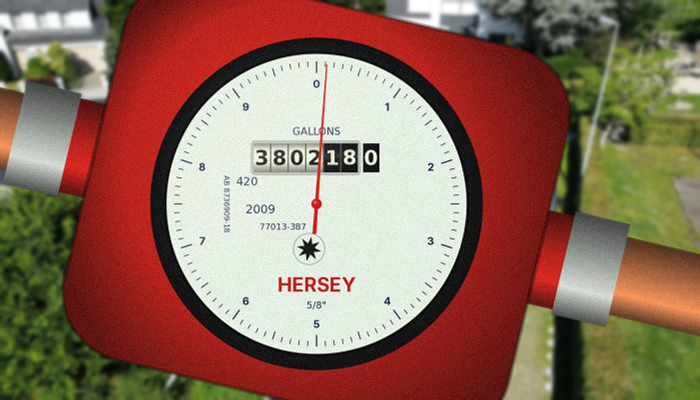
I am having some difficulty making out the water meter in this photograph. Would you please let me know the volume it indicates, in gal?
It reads 3802180.1 gal
